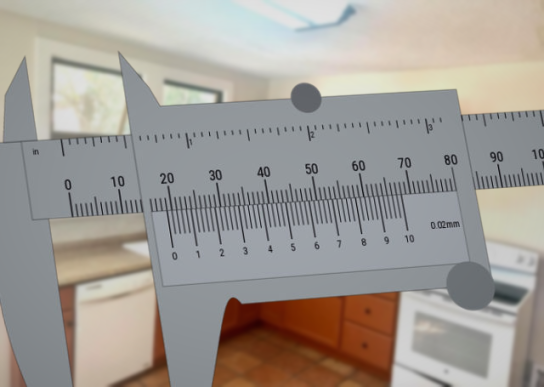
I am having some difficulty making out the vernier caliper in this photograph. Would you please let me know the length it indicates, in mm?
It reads 19.0 mm
